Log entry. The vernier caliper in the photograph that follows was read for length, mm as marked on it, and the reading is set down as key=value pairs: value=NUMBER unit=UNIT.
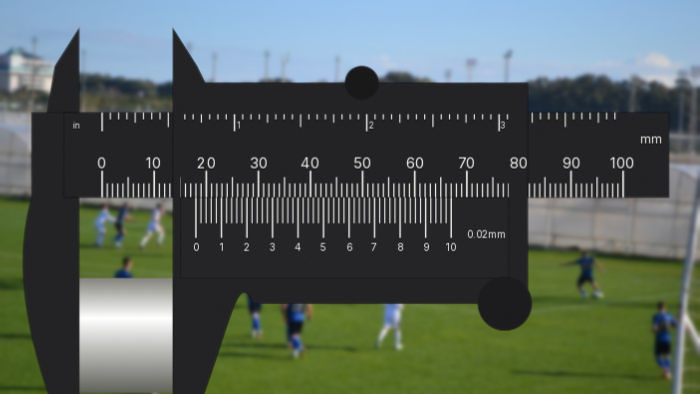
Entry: value=18.0 unit=mm
